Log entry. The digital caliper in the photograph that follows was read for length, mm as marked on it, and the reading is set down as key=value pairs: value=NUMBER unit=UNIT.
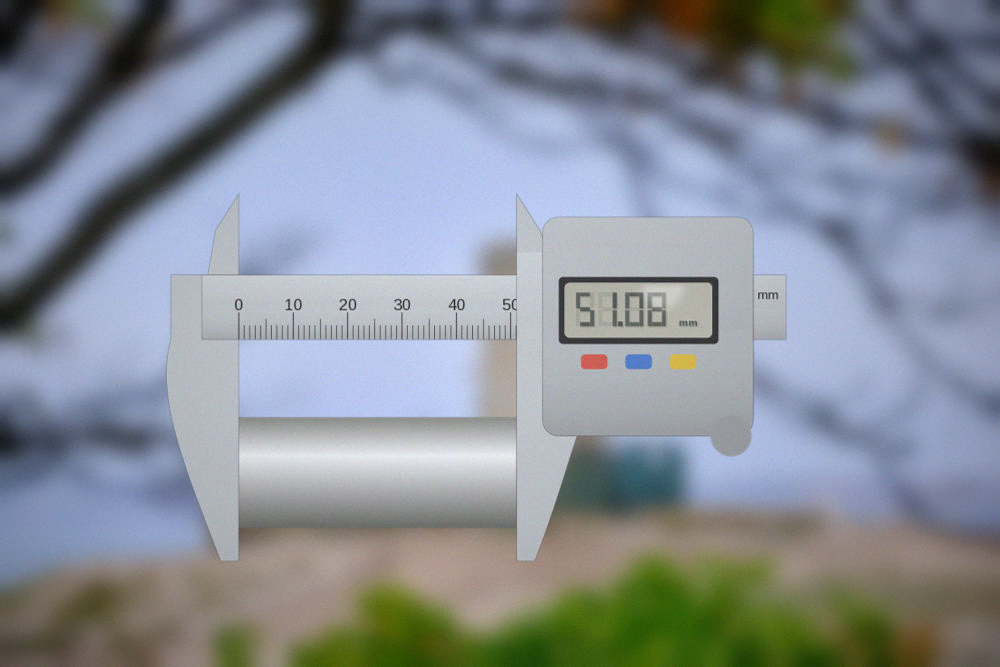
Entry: value=51.08 unit=mm
